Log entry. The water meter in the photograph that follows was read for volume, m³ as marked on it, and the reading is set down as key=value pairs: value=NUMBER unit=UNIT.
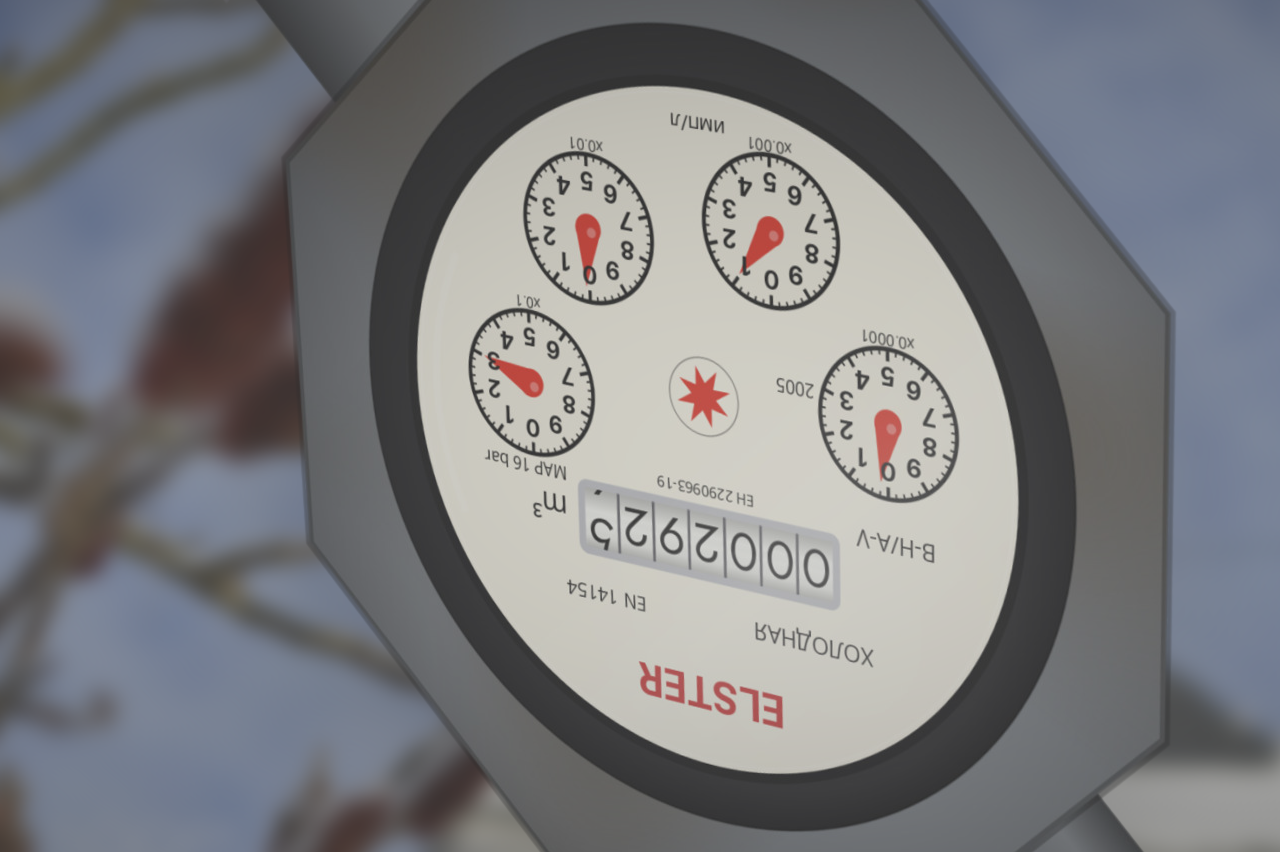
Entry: value=2925.3010 unit=m³
